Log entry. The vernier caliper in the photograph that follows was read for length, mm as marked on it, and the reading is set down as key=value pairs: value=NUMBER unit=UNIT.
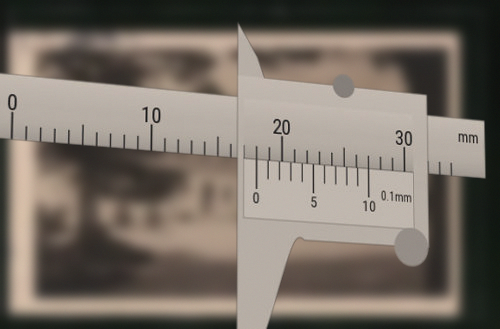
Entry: value=18.0 unit=mm
